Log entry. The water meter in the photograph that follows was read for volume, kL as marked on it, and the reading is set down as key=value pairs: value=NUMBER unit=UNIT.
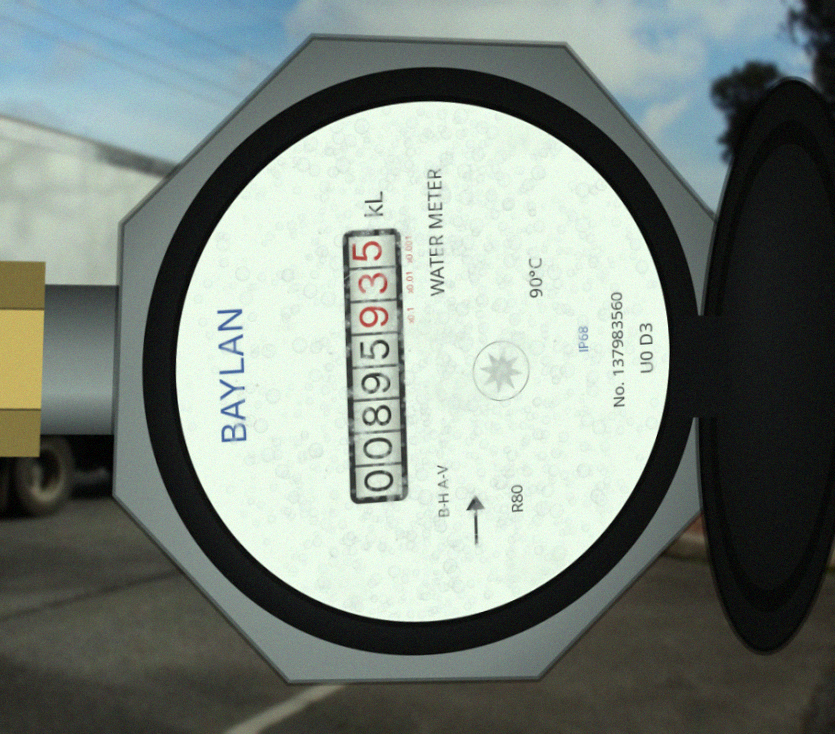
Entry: value=895.935 unit=kL
